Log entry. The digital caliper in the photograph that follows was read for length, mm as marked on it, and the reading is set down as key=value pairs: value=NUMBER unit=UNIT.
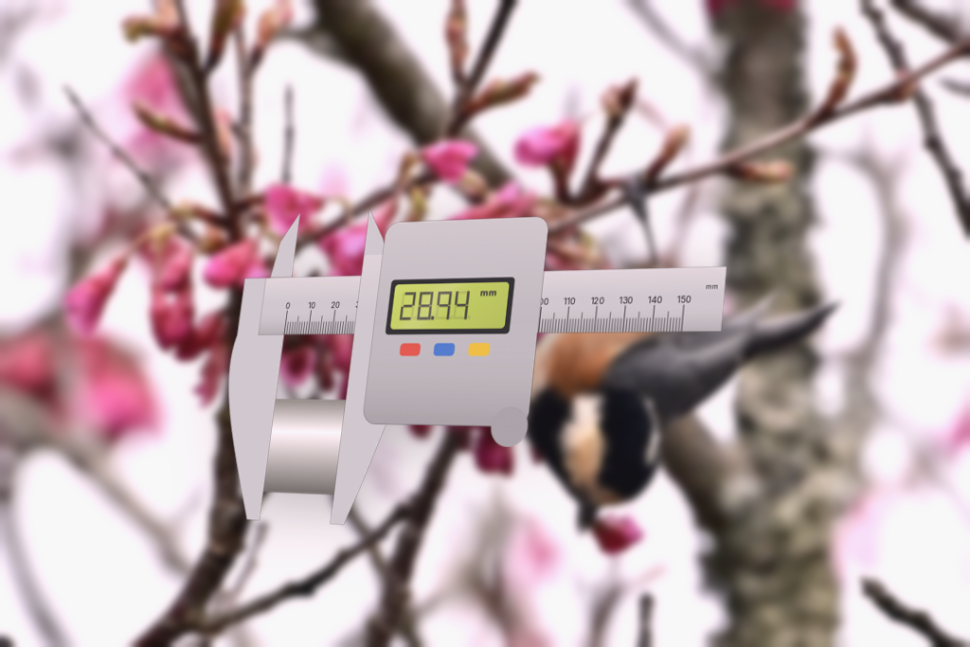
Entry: value=28.94 unit=mm
